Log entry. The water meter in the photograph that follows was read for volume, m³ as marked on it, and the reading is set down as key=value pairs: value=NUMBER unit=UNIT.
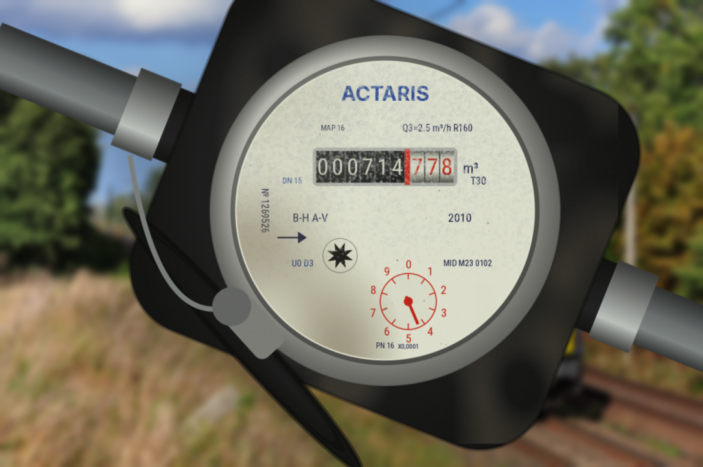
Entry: value=714.7784 unit=m³
